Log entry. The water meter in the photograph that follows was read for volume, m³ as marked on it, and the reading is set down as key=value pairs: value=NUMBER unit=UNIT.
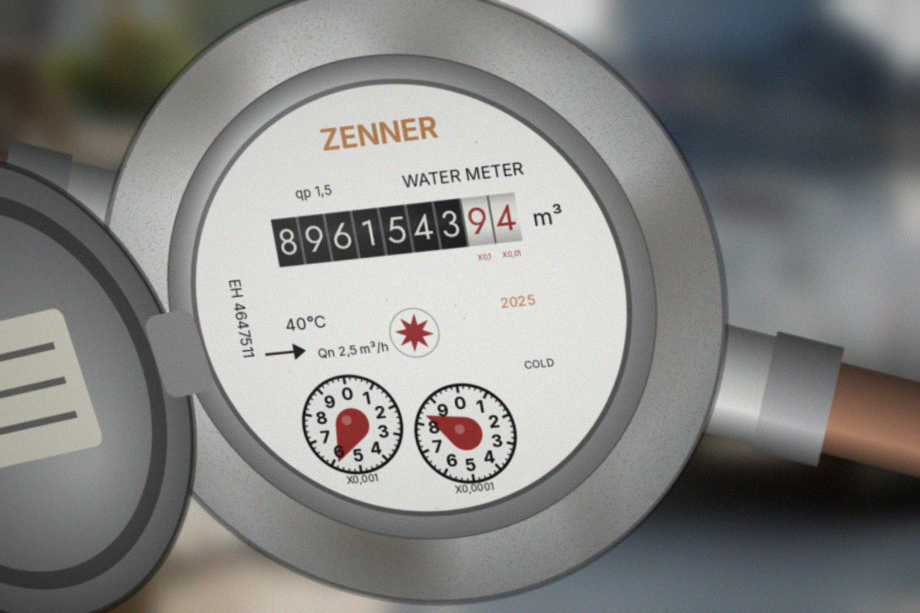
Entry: value=8961543.9458 unit=m³
